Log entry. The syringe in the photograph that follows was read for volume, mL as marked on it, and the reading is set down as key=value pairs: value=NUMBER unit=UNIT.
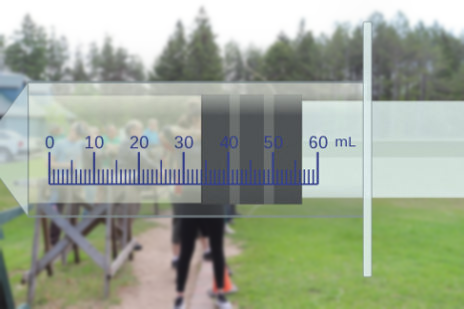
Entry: value=34 unit=mL
